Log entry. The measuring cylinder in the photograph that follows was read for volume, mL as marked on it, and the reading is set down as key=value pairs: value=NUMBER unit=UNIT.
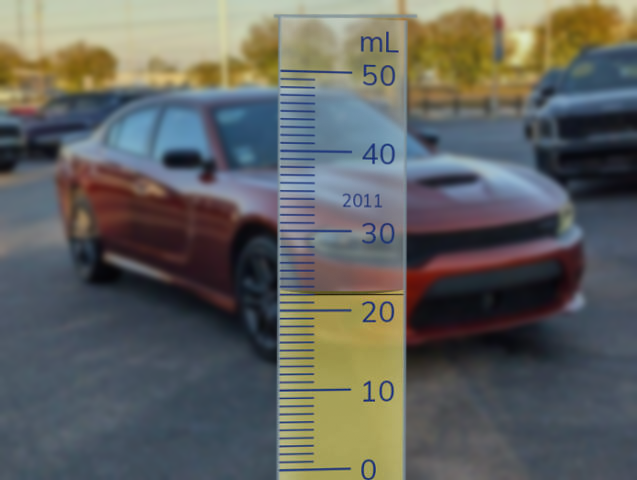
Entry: value=22 unit=mL
